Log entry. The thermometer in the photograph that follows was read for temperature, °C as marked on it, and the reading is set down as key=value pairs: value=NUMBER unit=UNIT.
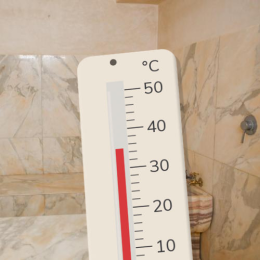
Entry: value=35 unit=°C
